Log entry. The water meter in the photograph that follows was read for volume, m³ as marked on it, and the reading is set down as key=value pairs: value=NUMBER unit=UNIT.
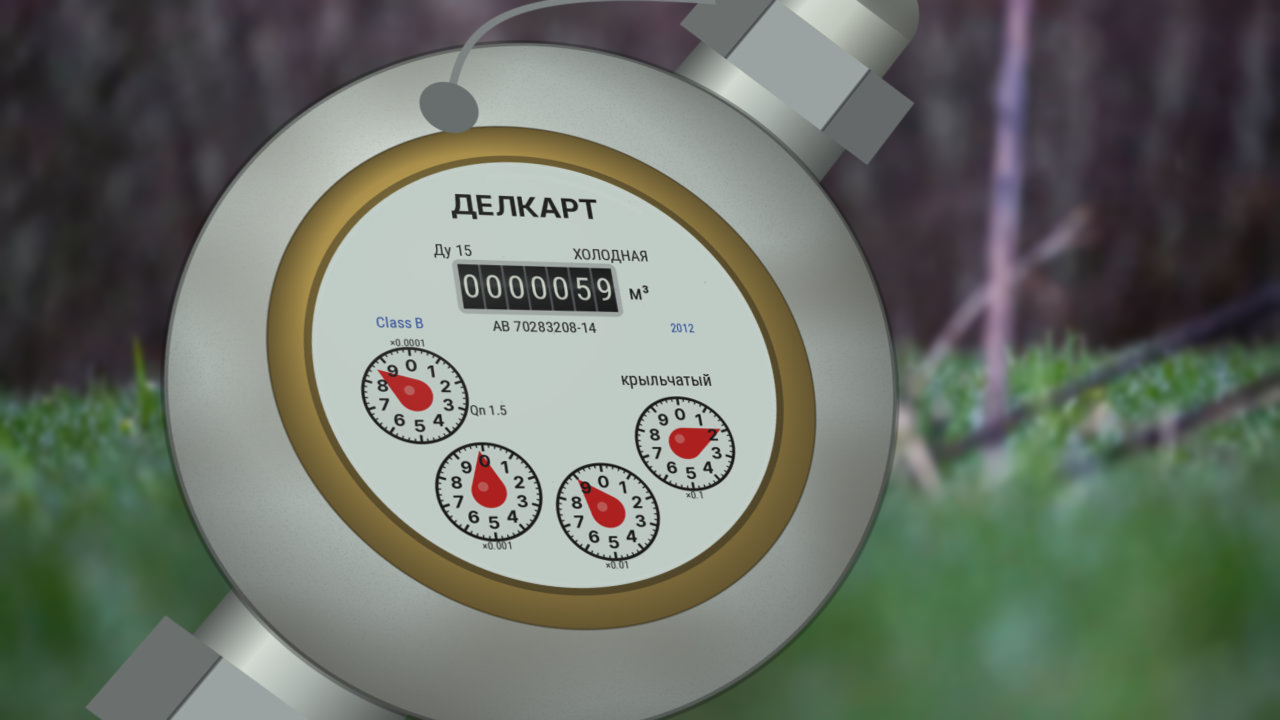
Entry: value=59.1898 unit=m³
